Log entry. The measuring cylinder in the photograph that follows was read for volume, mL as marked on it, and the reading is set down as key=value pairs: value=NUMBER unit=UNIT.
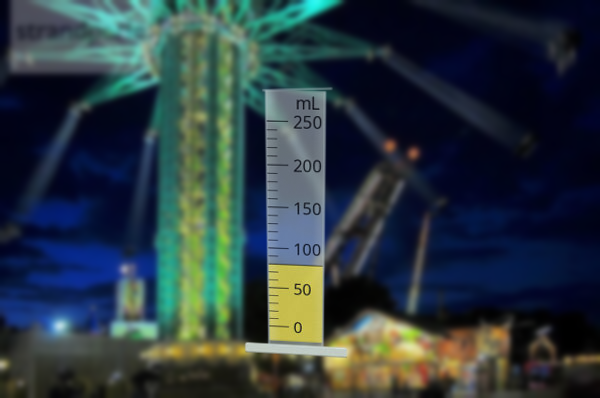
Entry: value=80 unit=mL
